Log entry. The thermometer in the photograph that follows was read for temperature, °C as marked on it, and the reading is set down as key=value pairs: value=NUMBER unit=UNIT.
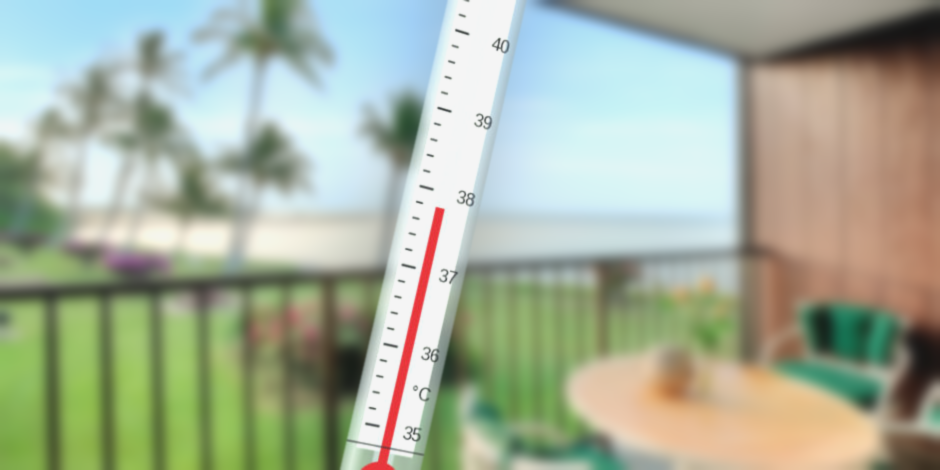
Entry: value=37.8 unit=°C
